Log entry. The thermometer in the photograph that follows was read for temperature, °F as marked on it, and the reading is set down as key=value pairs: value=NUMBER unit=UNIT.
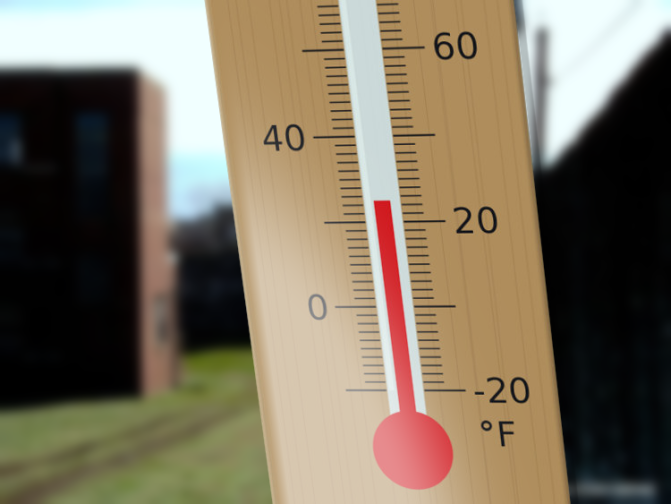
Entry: value=25 unit=°F
